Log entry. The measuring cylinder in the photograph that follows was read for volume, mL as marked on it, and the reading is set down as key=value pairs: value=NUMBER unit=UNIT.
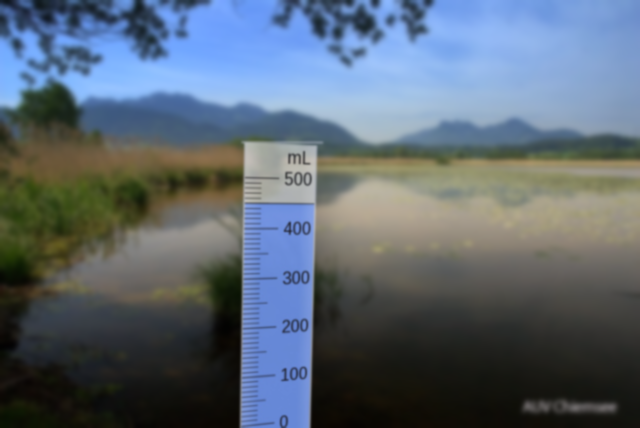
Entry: value=450 unit=mL
